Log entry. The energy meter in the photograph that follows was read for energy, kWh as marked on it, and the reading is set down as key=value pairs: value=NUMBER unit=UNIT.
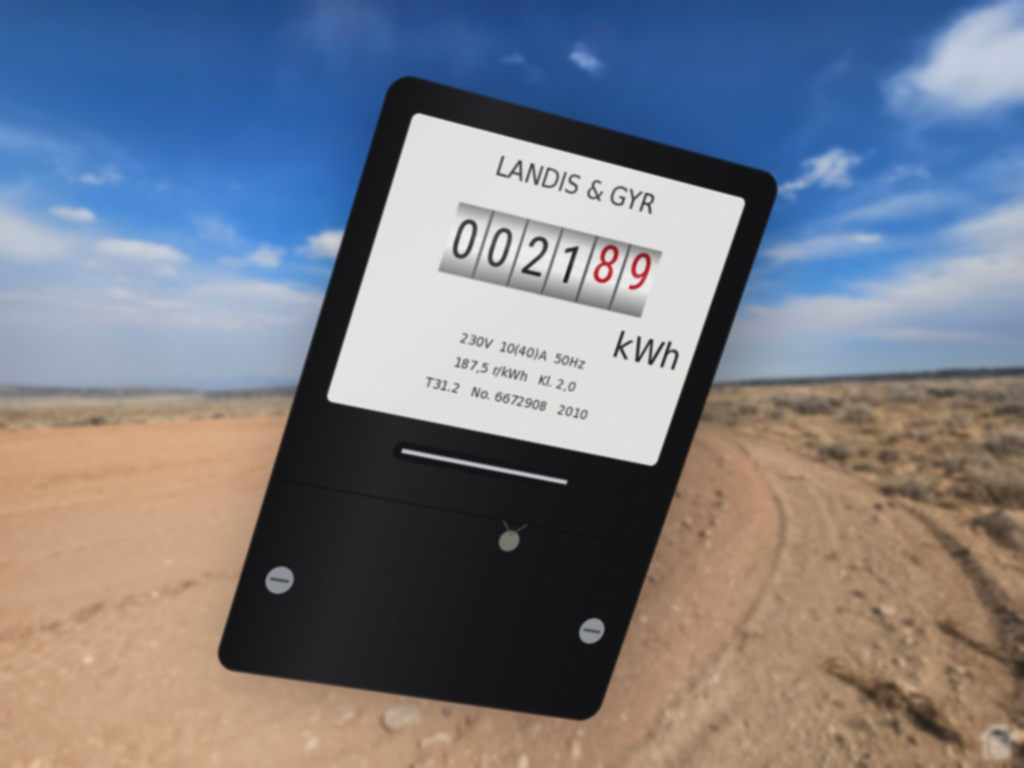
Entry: value=21.89 unit=kWh
